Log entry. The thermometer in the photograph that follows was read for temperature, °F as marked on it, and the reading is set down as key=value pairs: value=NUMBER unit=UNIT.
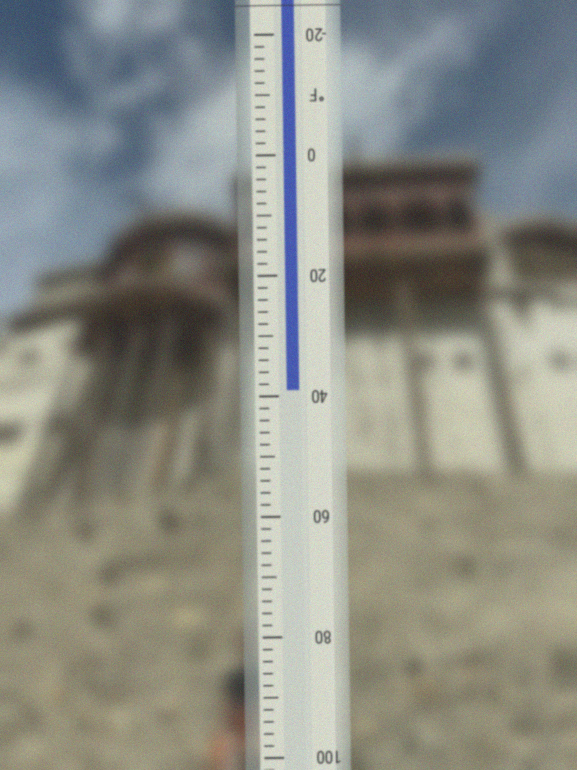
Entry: value=39 unit=°F
